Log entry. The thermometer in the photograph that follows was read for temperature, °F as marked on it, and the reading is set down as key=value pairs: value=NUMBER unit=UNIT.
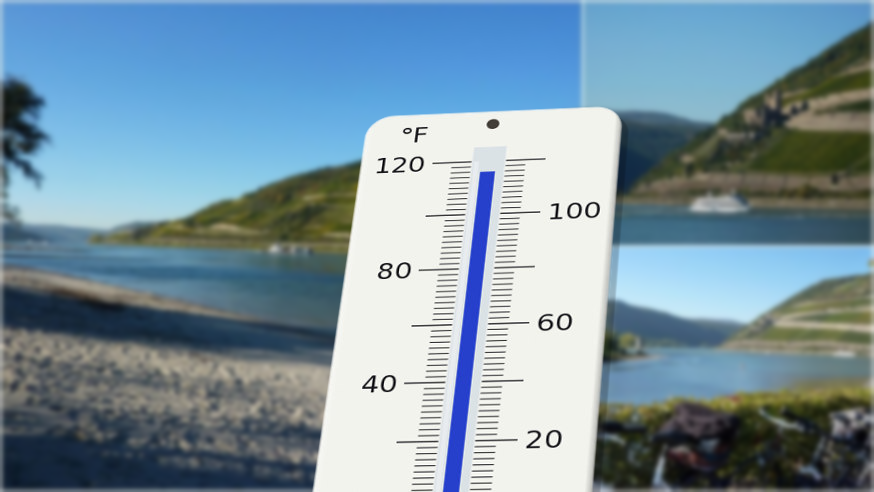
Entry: value=116 unit=°F
